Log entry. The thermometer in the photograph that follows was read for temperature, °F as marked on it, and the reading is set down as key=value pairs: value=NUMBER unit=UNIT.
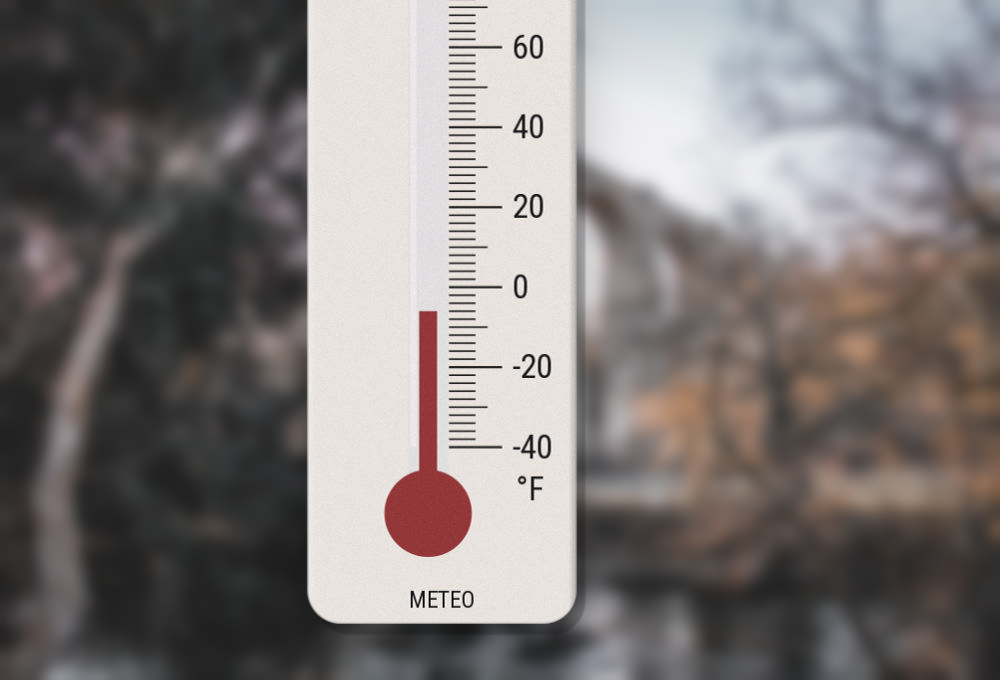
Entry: value=-6 unit=°F
